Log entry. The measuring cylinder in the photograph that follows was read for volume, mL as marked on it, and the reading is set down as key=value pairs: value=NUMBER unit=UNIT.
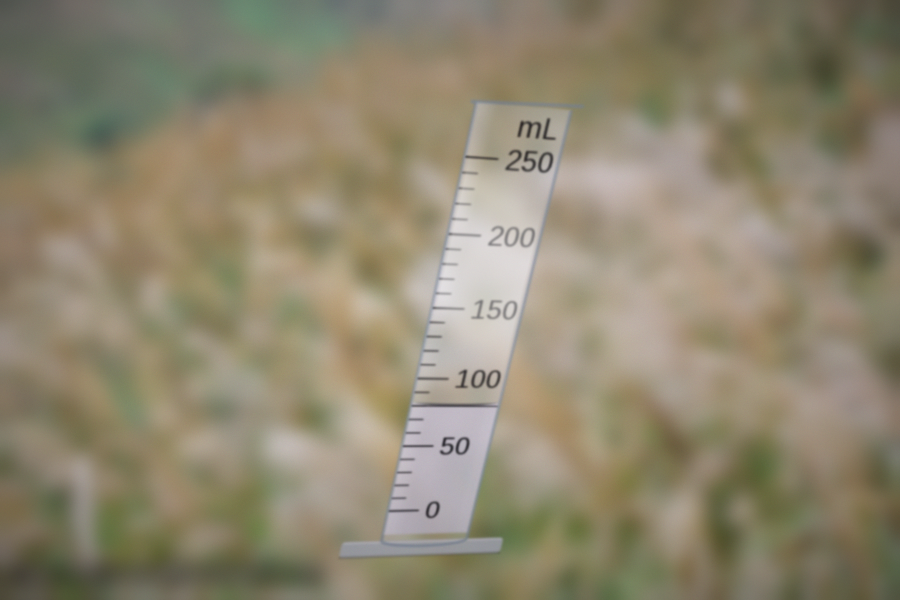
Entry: value=80 unit=mL
